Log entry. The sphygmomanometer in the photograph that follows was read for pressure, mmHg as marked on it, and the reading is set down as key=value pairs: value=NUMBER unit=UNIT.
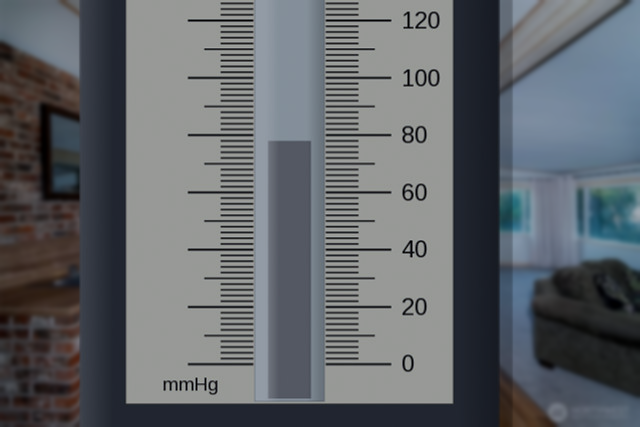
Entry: value=78 unit=mmHg
